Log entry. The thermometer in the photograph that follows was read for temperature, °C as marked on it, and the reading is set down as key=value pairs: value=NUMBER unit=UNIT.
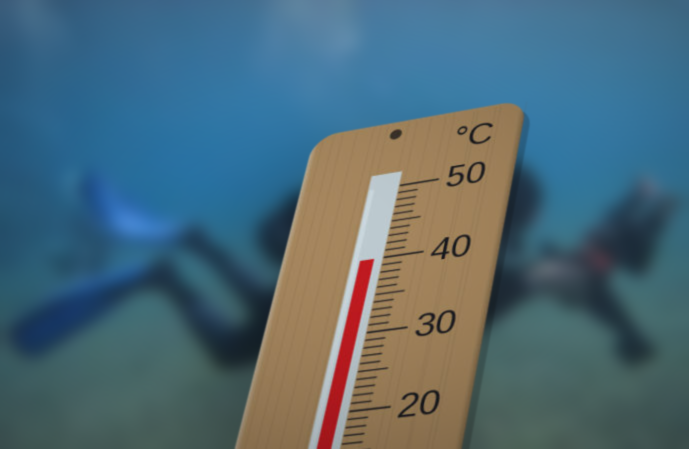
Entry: value=40 unit=°C
